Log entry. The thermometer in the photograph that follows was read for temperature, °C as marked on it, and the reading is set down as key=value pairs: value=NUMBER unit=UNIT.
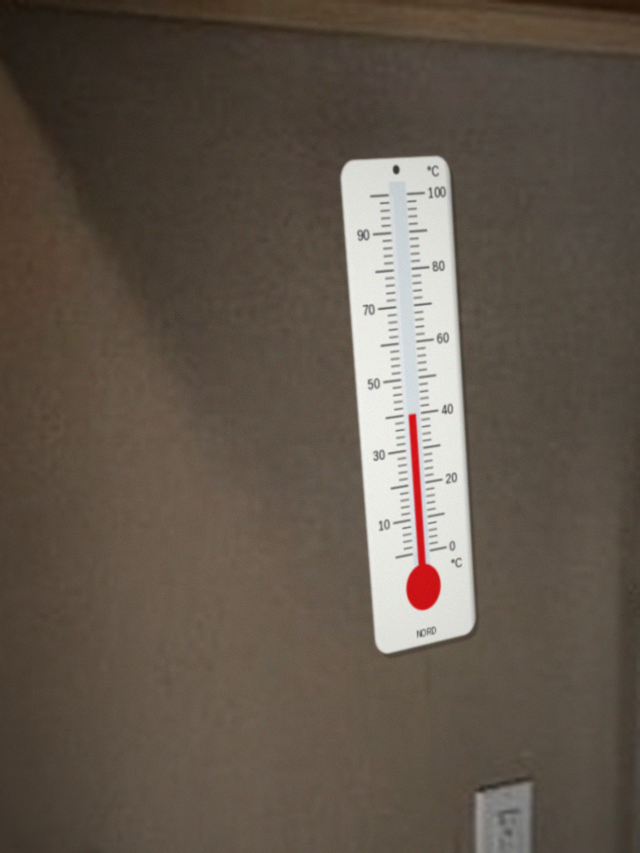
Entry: value=40 unit=°C
